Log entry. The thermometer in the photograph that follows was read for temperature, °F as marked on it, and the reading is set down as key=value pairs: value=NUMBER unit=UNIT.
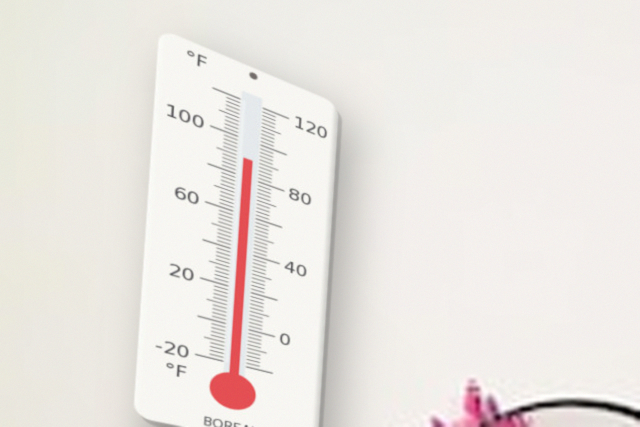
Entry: value=90 unit=°F
